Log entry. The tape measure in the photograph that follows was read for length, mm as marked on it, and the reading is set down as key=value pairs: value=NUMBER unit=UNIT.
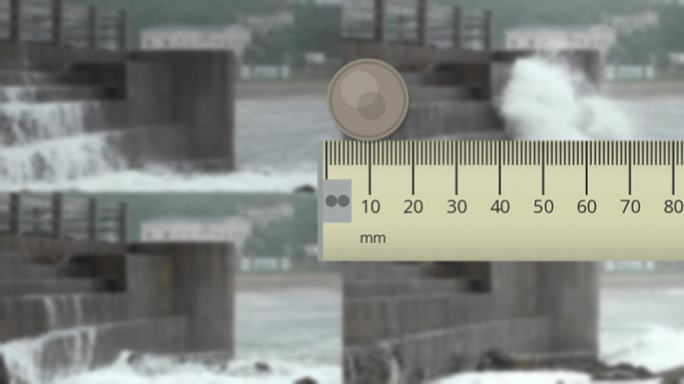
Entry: value=19 unit=mm
